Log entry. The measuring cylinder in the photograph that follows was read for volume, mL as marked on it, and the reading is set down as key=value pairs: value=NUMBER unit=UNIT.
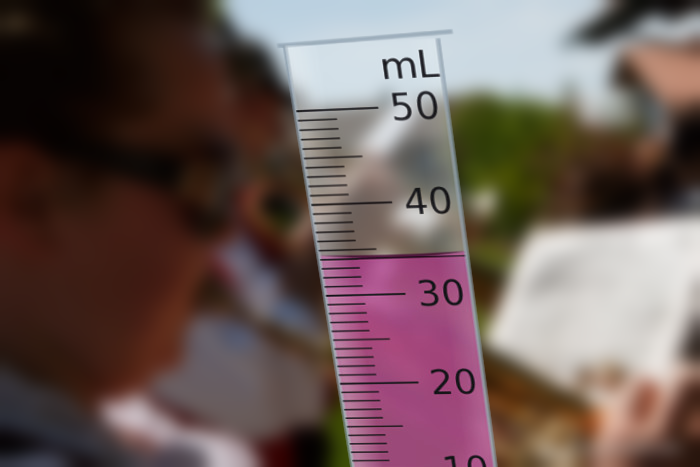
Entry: value=34 unit=mL
